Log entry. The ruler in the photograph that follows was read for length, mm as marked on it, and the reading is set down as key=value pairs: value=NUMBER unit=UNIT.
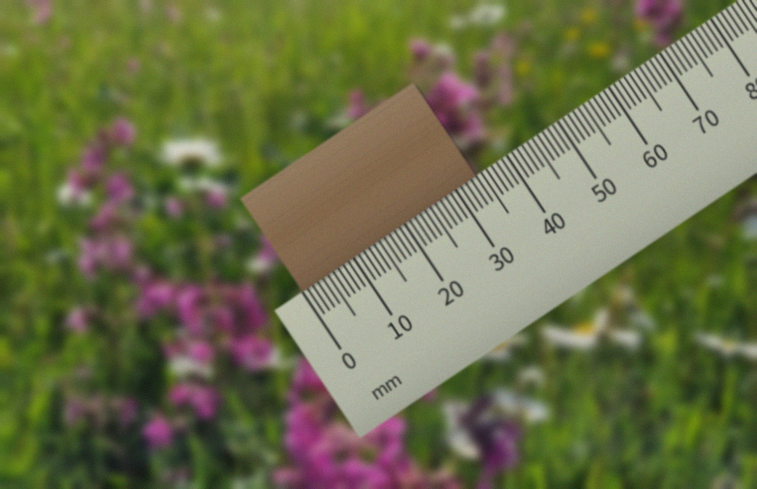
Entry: value=34 unit=mm
